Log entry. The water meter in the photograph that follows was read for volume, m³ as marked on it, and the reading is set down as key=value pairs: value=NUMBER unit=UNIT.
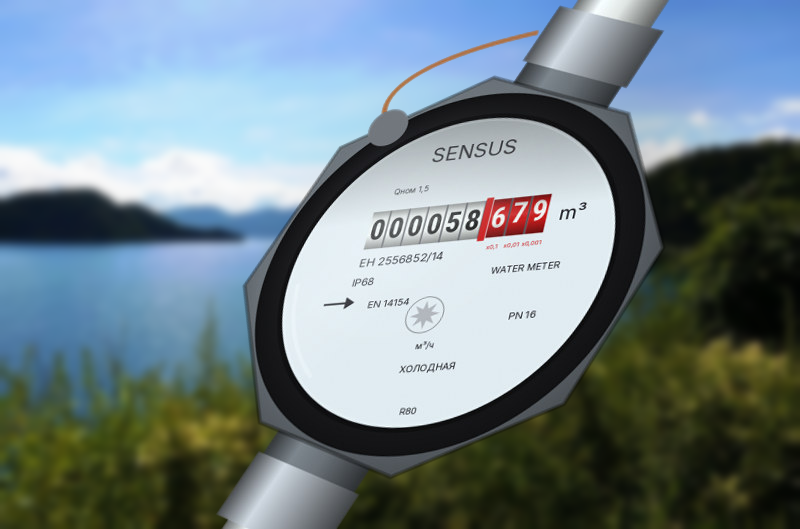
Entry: value=58.679 unit=m³
